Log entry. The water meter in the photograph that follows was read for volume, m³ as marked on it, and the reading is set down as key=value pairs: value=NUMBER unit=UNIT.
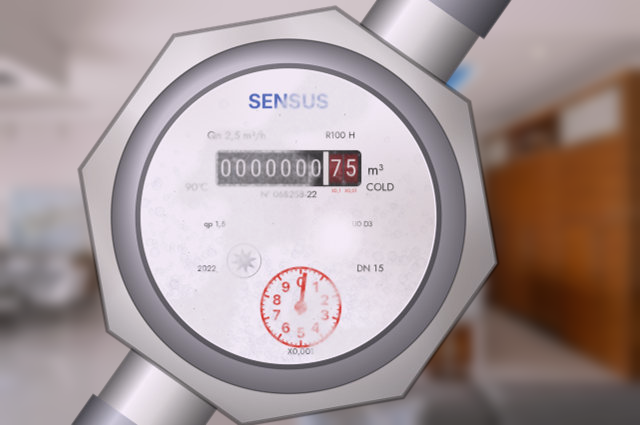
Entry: value=0.750 unit=m³
